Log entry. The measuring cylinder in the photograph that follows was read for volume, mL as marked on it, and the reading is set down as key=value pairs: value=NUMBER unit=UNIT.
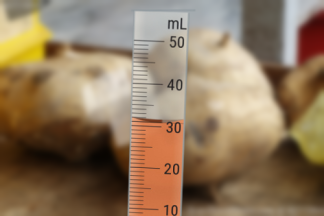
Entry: value=31 unit=mL
